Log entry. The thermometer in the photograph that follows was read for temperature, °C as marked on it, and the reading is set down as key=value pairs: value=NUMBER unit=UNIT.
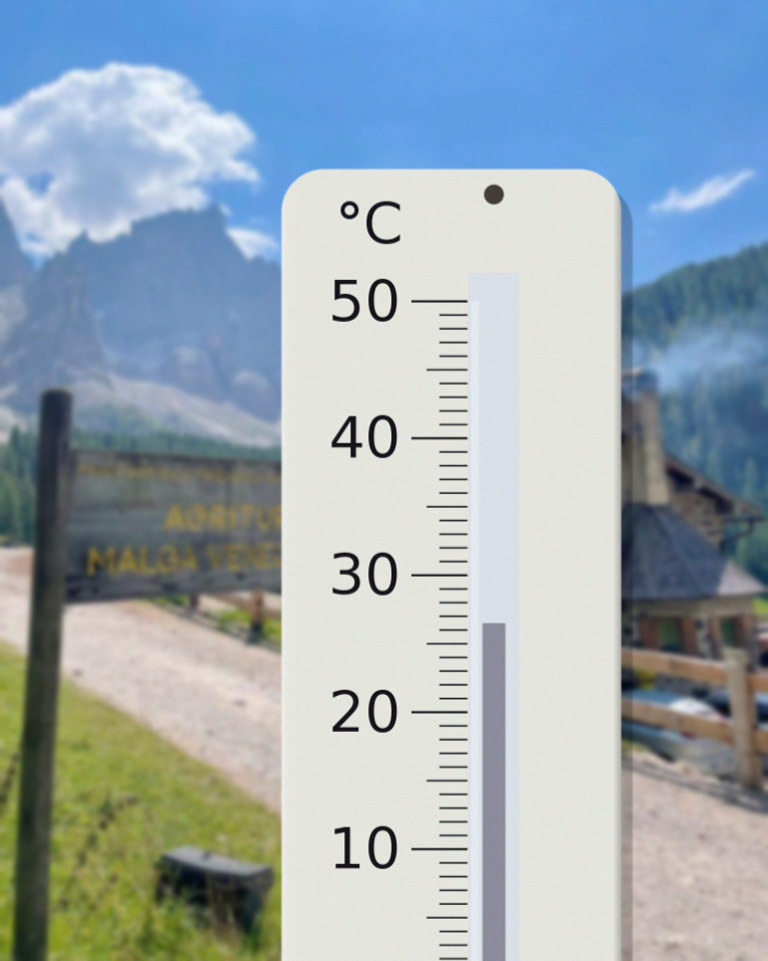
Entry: value=26.5 unit=°C
